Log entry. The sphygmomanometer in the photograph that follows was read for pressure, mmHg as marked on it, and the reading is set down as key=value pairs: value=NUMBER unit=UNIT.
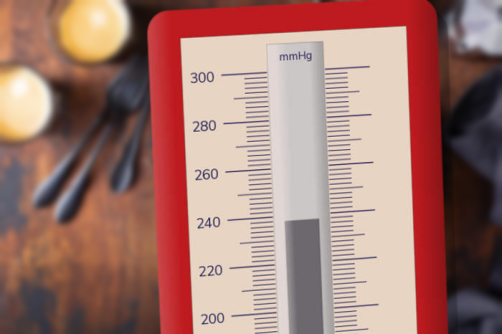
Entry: value=238 unit=mmHg
